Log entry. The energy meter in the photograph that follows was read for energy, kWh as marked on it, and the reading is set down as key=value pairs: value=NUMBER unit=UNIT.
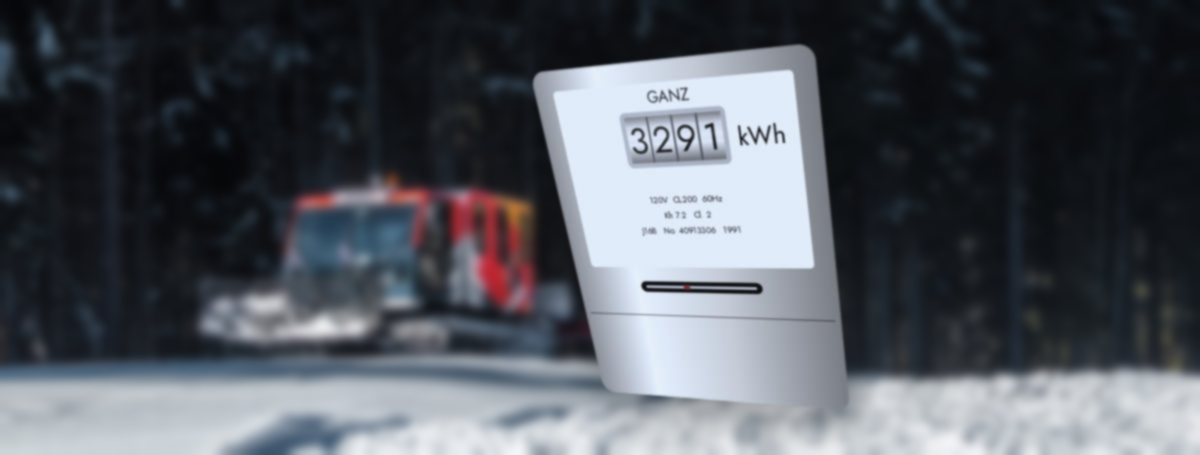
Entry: value=3291 unit=kWh
